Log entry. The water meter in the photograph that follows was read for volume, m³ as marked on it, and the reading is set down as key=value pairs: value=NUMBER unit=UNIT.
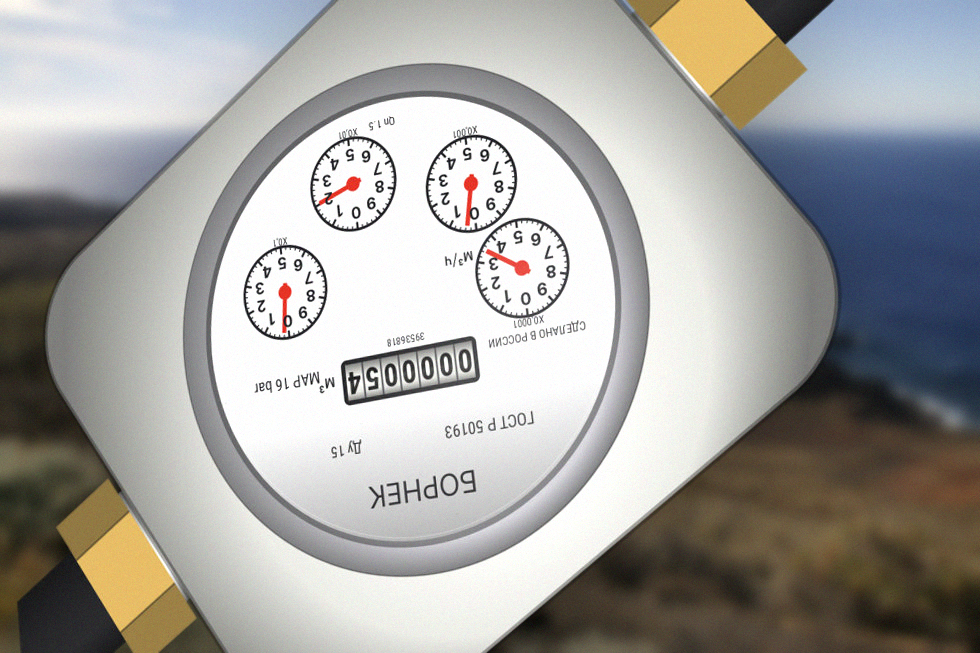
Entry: value=54.0203 unit=m³
